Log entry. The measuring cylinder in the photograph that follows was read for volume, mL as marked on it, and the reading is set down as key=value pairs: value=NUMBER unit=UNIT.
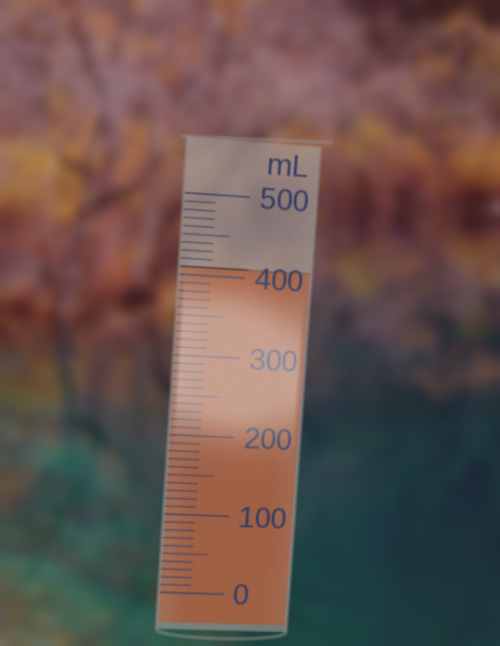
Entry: value=410 unit=mL
